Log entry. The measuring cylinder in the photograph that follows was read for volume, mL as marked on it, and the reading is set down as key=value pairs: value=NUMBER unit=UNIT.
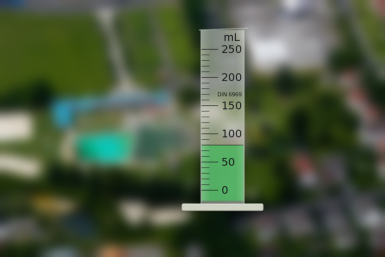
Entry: value=80 unit=mL
